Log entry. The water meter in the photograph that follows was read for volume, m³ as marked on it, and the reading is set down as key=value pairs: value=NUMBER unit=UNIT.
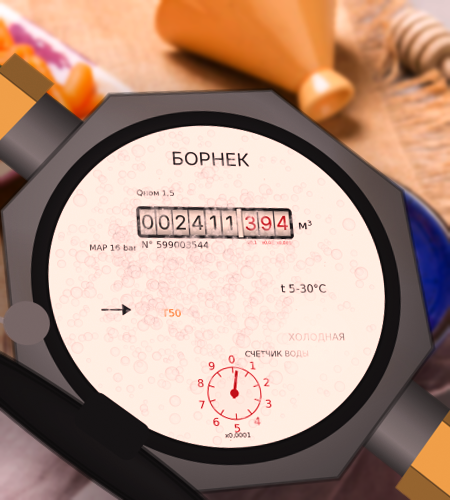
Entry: value=2411.3940 unit=m³
